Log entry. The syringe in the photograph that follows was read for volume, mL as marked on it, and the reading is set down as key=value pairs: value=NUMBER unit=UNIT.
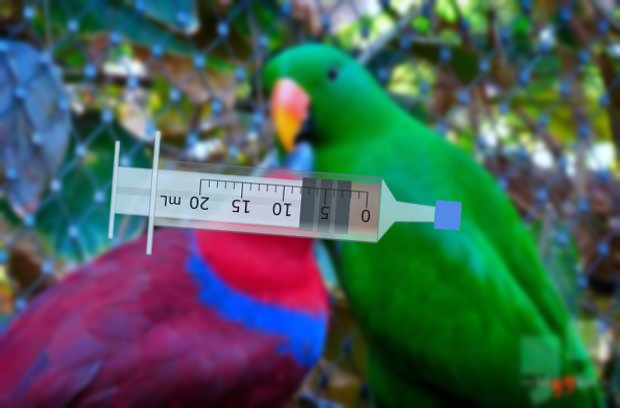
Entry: value=2 unit=mL
